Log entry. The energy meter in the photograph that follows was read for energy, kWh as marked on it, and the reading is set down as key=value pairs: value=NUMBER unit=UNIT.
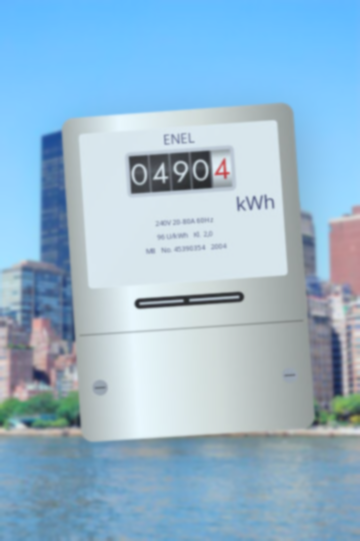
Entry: value=490.4 unit=kWh
